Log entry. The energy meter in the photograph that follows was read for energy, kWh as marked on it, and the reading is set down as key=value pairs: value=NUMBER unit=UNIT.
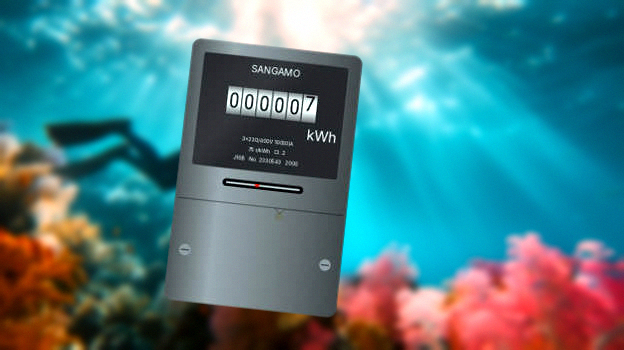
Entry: value=7 unit=kWh
